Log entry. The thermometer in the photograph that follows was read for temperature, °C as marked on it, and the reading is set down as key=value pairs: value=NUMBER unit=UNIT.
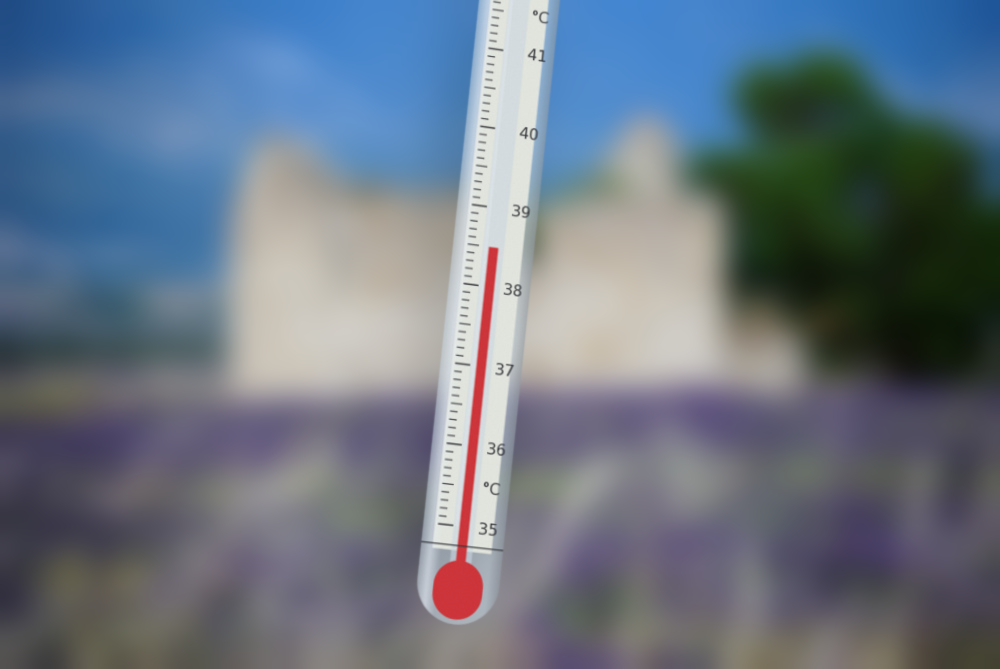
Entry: value=38.5 unit=°C
